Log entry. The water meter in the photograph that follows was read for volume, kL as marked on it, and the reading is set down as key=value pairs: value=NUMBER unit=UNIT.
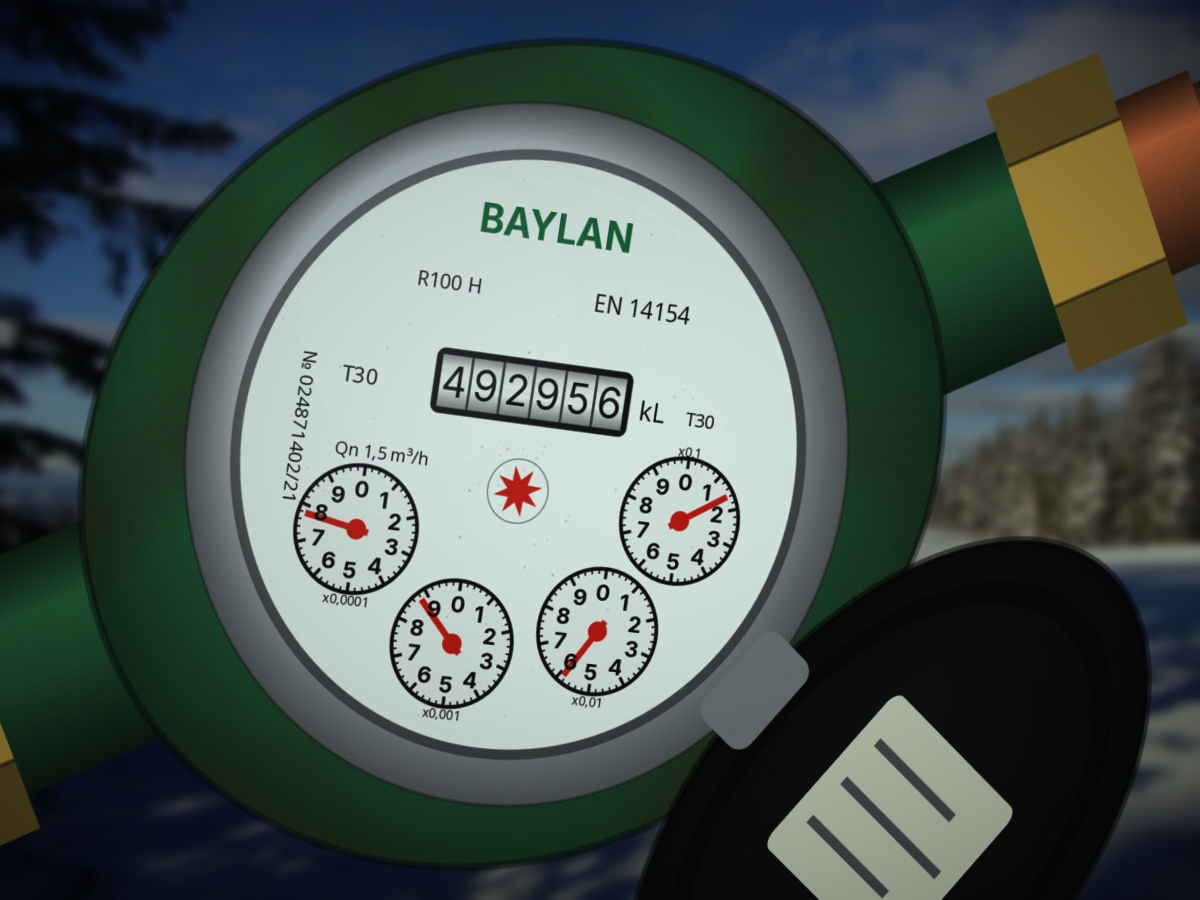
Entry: value=492956.1587 unit=kL
